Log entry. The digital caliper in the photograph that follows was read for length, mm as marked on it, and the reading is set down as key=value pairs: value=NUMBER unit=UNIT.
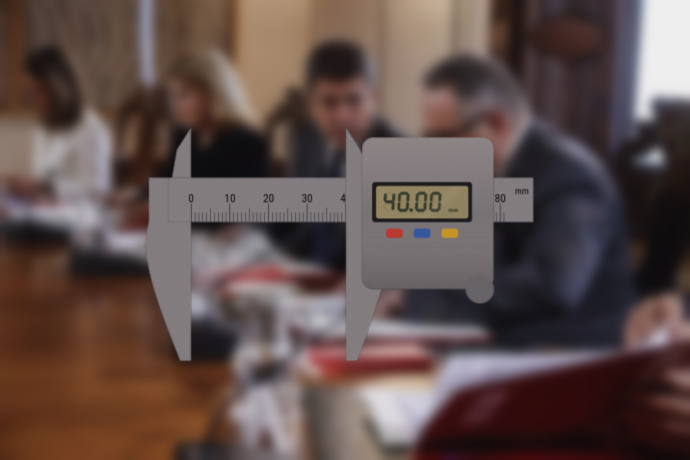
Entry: value=40.00 unit=mm
